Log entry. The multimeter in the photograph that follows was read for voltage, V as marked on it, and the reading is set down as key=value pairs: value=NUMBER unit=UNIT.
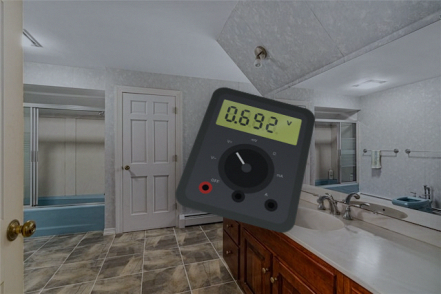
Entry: value=0.692 unit=V
